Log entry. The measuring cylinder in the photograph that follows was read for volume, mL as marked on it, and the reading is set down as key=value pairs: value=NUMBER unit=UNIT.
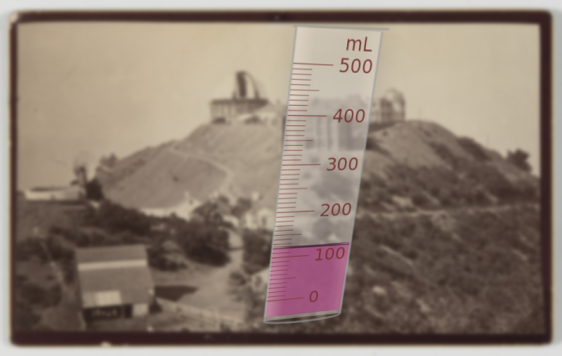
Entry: value=120 unit=mL
